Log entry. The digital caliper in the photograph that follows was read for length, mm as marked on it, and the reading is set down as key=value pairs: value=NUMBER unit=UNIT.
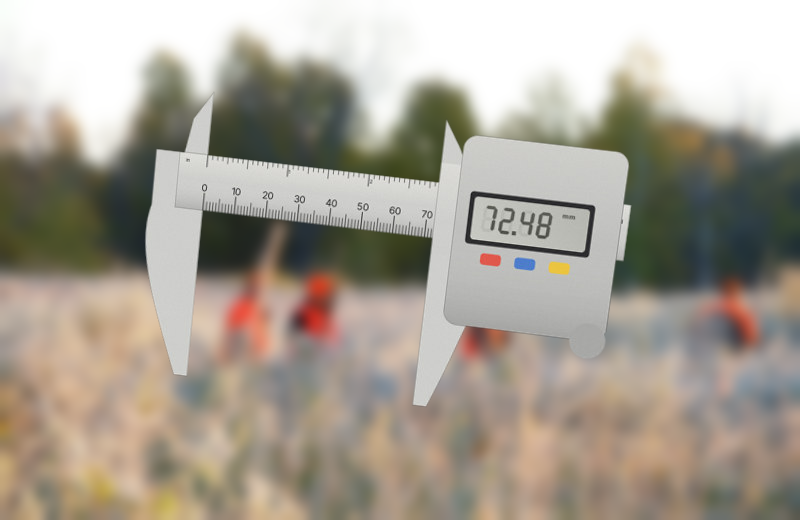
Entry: value=72.48 unit=mm
